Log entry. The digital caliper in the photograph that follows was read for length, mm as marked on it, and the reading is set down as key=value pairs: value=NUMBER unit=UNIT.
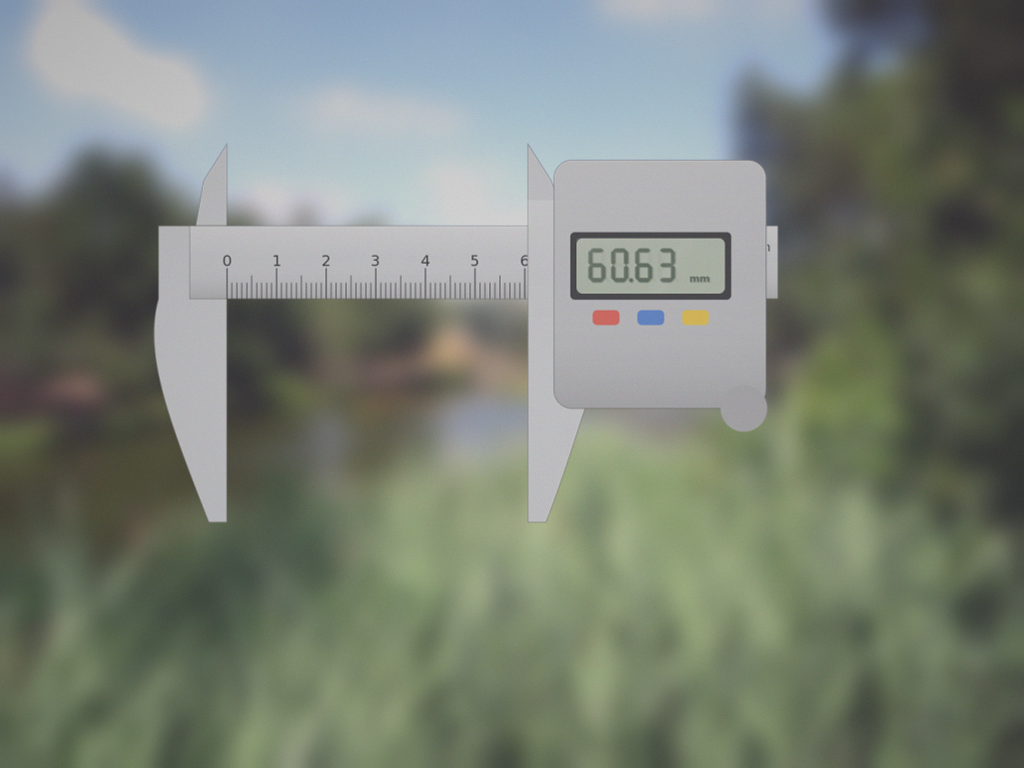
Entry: value=60.63 unit=mm
